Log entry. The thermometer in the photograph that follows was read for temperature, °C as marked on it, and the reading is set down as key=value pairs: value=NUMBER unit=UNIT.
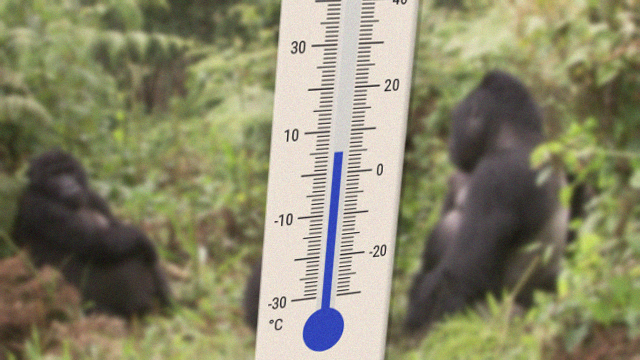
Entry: value=5 unit=°C
